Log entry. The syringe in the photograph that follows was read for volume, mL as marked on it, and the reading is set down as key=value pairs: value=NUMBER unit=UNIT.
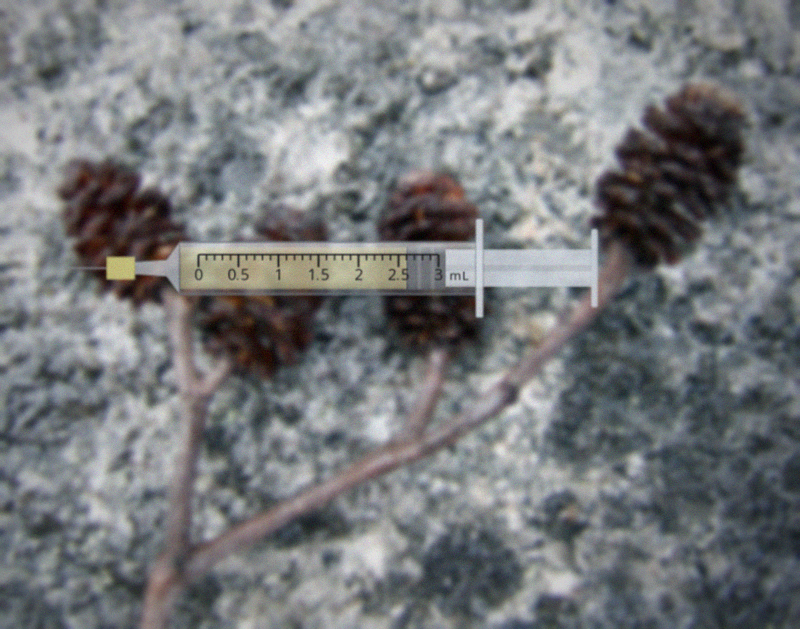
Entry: value=2.6 unit=mL
